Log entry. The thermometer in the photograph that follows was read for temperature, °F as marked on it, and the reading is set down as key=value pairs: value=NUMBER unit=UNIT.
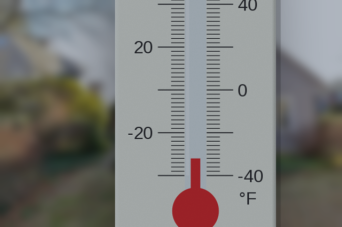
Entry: value=-32 unit=°F
